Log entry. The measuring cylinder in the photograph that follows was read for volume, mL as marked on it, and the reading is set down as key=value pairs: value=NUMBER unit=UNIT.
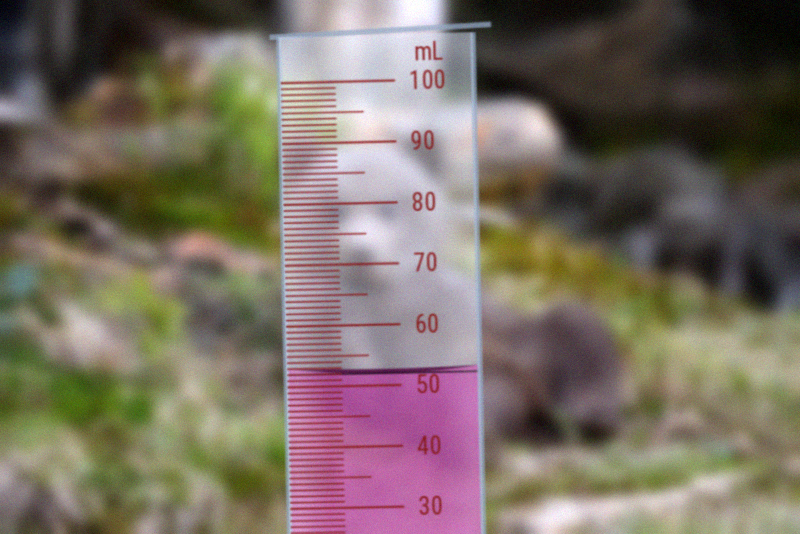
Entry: value=52 unit=mL
